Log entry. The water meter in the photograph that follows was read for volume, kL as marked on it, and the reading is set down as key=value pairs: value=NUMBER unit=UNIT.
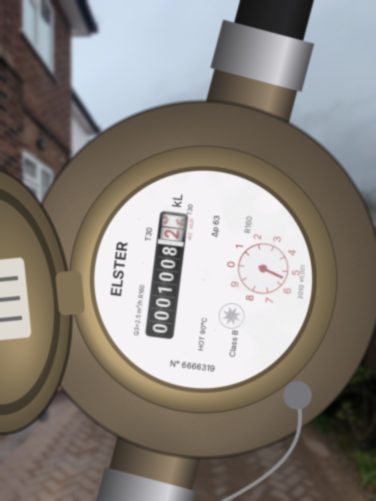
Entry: value=1008.255 unit=kL
